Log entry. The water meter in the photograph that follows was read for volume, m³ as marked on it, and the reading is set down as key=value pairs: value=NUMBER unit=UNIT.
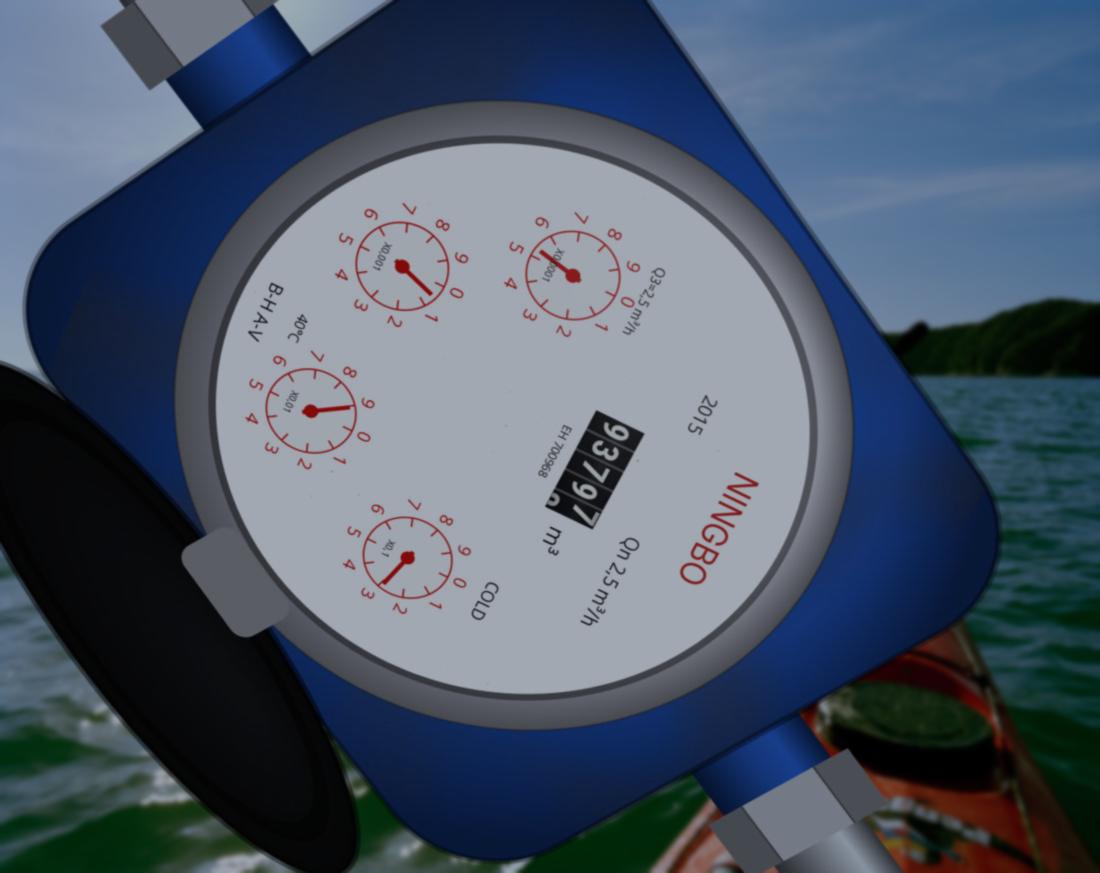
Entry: value=93797.2905 unit=m³
